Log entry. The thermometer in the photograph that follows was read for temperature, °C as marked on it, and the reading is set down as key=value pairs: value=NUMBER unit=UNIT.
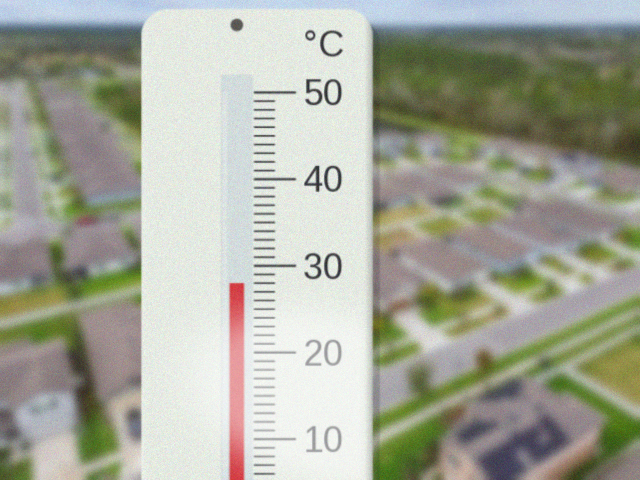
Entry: value=28 unit=°C
